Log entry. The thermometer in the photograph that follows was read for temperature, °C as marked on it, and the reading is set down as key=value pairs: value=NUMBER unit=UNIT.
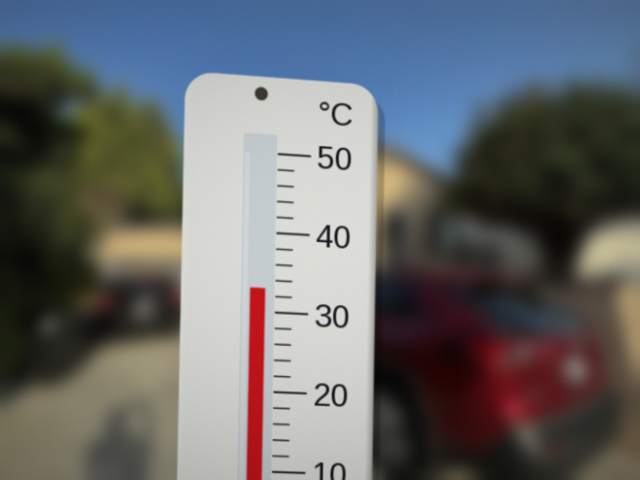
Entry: value=33 unit=°C
